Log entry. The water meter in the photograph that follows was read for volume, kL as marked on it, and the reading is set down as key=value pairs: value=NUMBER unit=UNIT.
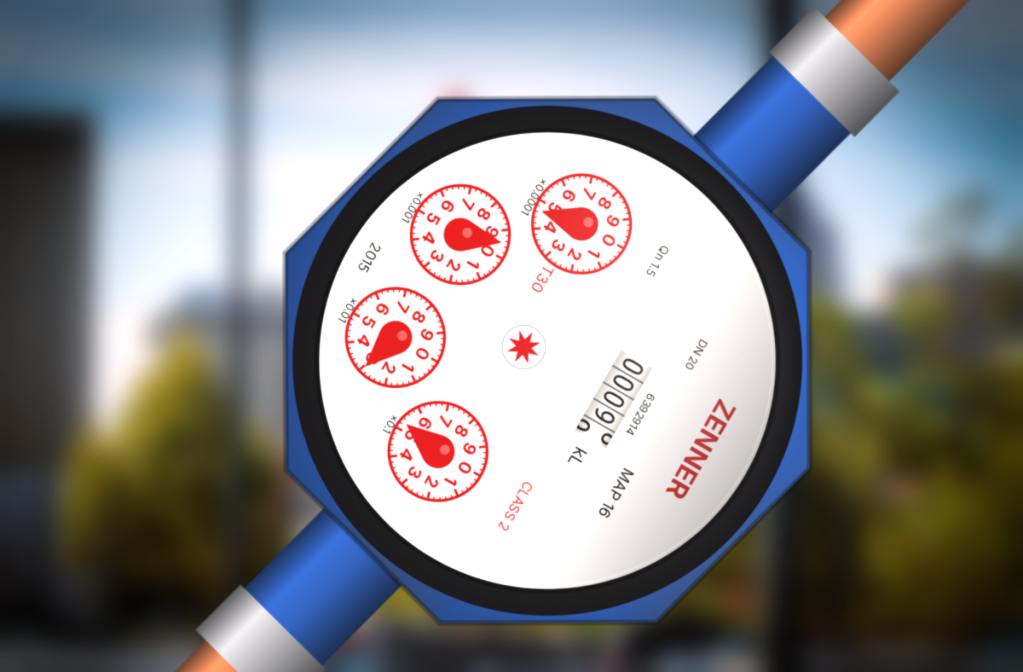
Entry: value=98.5294 unit=kL
